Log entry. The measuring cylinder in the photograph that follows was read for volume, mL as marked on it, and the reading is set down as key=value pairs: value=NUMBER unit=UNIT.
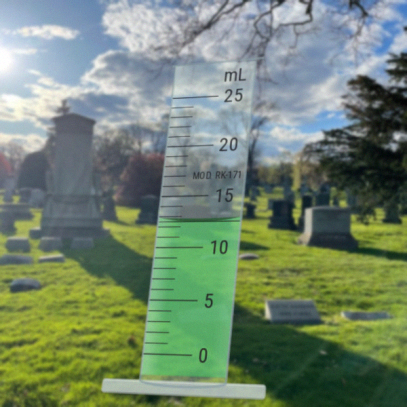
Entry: value=12.5 unit=mL
